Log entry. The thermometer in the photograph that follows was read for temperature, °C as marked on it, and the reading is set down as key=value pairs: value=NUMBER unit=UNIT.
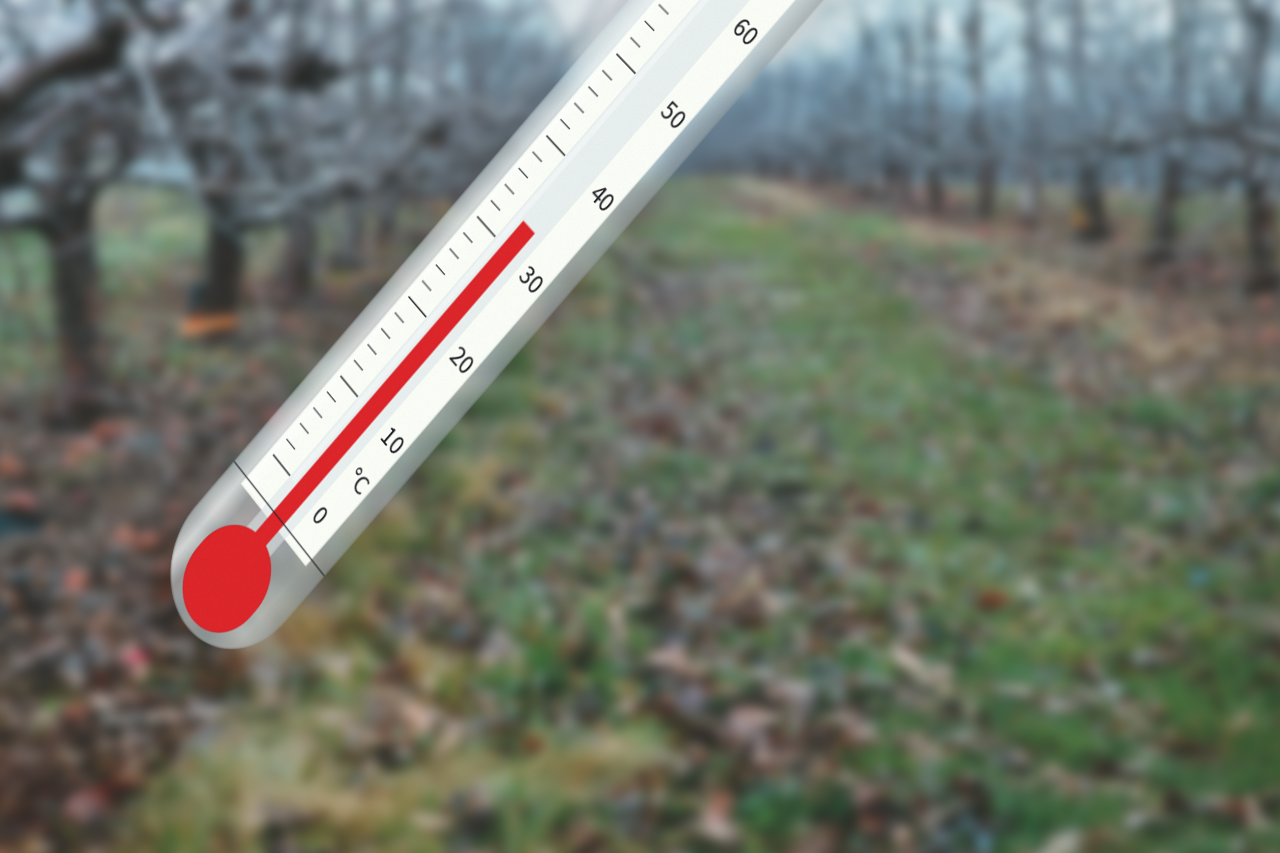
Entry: value=33 unit=°C
